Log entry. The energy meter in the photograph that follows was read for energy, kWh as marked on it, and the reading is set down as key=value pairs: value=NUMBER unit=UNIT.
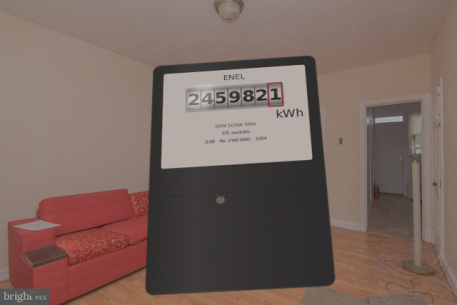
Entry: value=245982.1 unit=kWh
